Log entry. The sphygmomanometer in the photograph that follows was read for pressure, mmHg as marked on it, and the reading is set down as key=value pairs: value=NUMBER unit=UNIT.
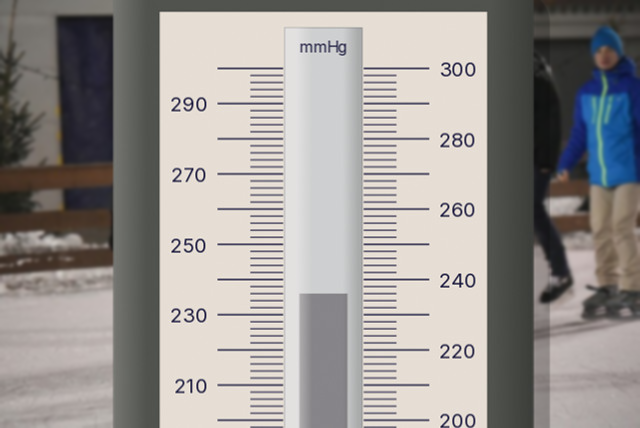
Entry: value=236 unit=mmHg
